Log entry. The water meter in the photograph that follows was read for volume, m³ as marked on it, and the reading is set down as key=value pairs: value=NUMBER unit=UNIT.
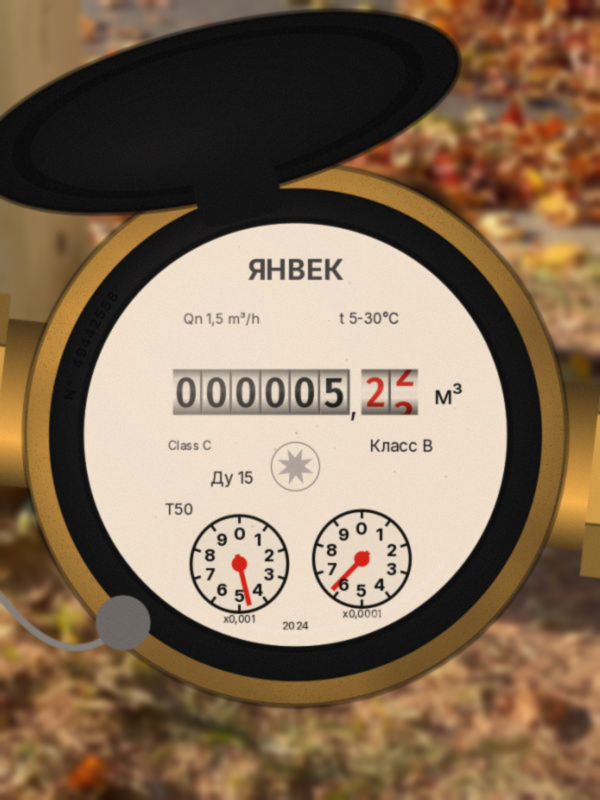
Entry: value=5.2246 unit=m³
